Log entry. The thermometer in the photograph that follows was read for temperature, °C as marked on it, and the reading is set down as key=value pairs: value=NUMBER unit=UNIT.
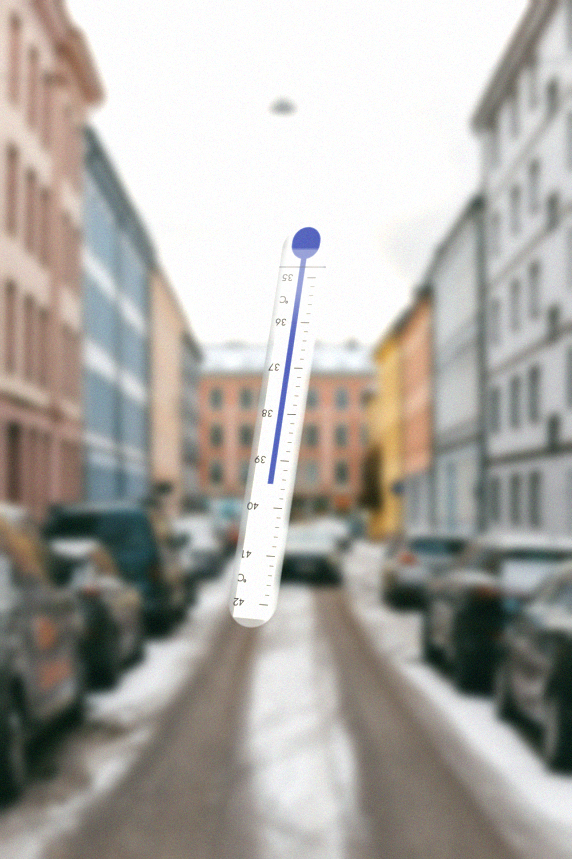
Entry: value=39.5 unit=°C
